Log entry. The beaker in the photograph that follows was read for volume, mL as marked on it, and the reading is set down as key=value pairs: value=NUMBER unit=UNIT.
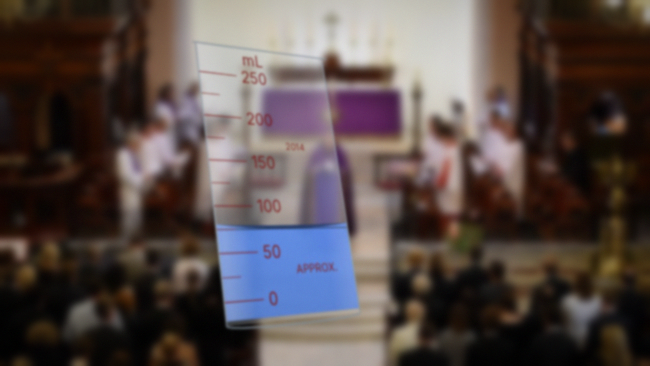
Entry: value=75 unit=mL
